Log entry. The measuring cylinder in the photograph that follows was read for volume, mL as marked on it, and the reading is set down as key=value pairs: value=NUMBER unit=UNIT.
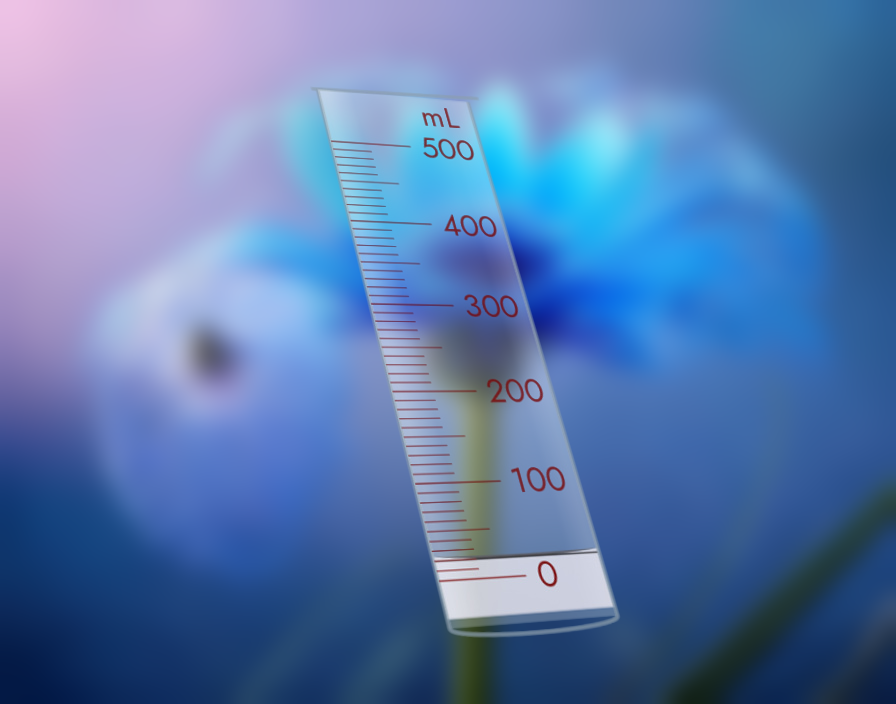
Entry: value=20 unit=mL
